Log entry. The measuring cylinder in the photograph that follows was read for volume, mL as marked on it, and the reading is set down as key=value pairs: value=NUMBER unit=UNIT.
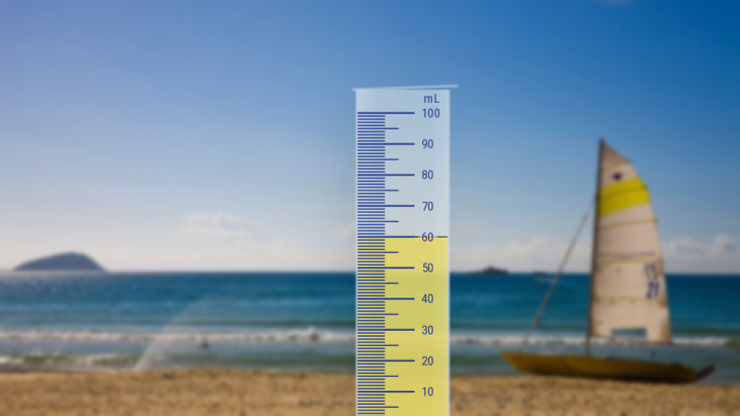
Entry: value=60 unit=mL
